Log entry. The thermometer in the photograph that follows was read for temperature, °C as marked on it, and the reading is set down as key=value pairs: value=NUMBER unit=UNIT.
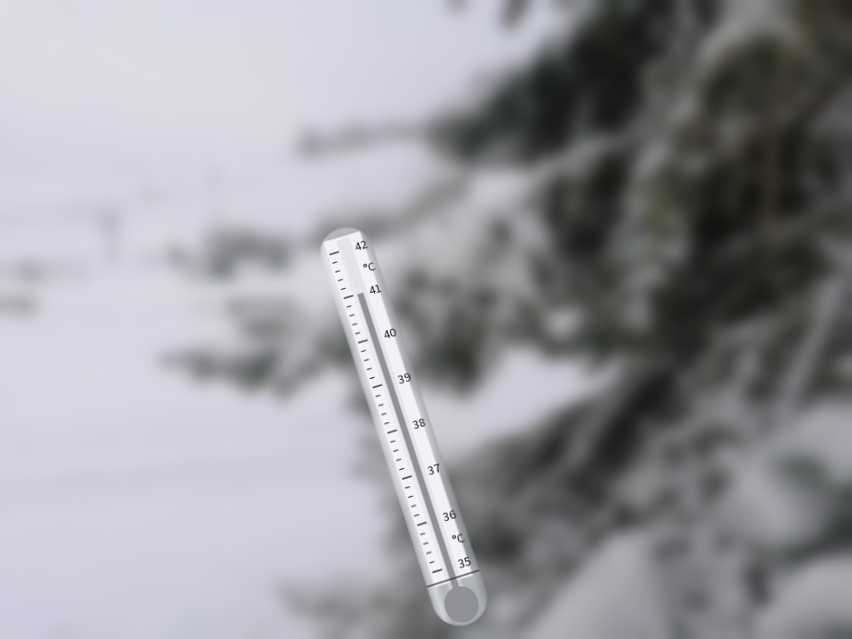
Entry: value=41 unit=°C
